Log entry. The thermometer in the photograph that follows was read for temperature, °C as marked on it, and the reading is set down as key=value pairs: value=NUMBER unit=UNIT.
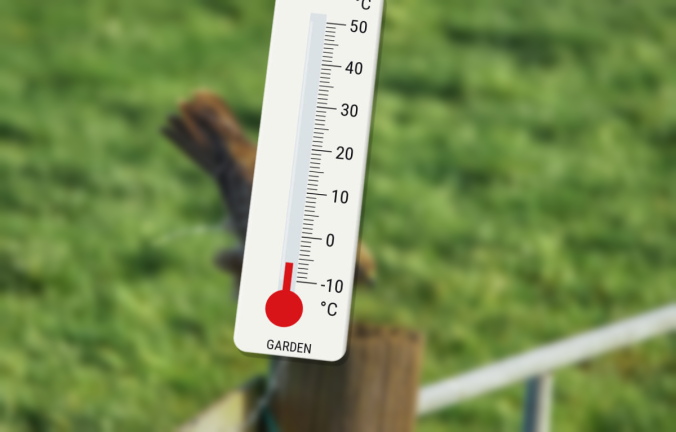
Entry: value=-6 unit=°C
